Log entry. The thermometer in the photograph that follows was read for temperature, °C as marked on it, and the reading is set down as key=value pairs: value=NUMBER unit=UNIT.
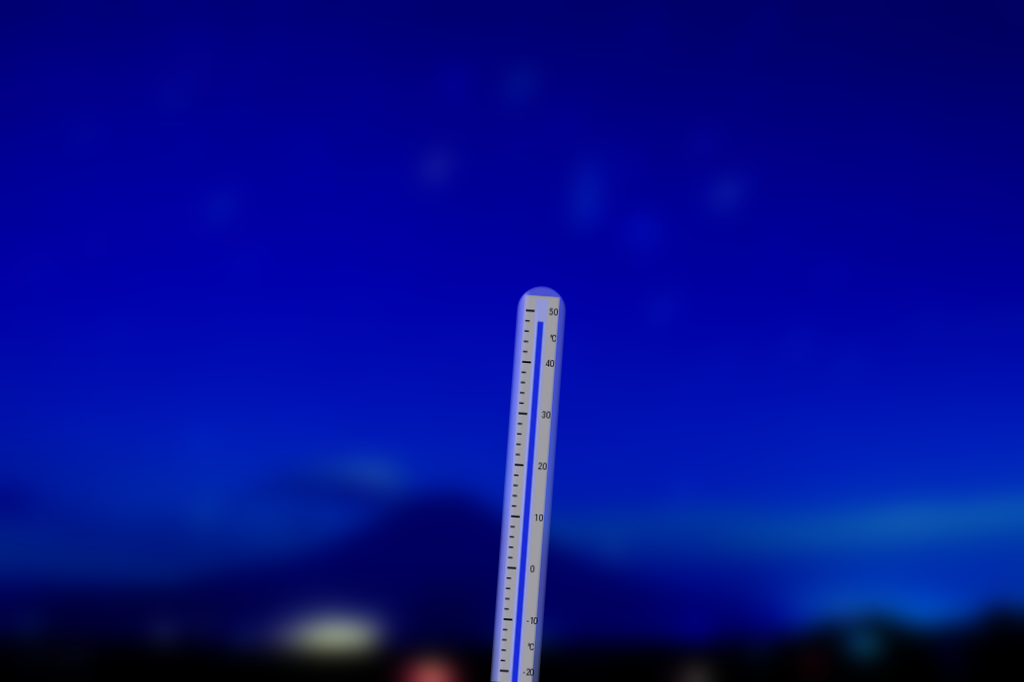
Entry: value=48 unit=°C
